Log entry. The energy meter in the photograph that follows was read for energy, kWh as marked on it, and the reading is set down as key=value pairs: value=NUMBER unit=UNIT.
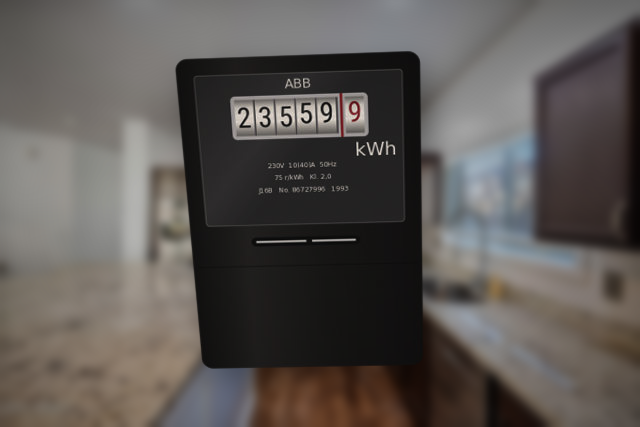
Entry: value=23559.9 unit=kWh
